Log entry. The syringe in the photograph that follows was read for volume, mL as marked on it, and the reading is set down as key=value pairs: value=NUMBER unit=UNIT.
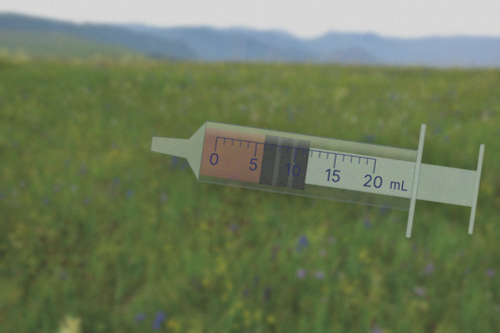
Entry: value=6 unit=mL
